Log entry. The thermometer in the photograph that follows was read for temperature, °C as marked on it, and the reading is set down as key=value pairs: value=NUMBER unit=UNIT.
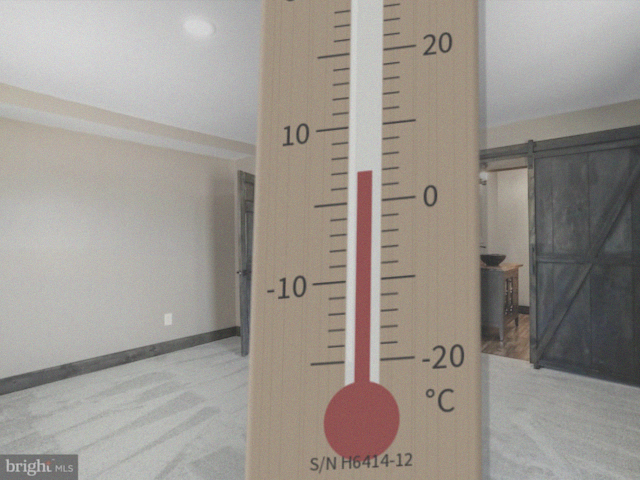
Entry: value=4 unit=°C
